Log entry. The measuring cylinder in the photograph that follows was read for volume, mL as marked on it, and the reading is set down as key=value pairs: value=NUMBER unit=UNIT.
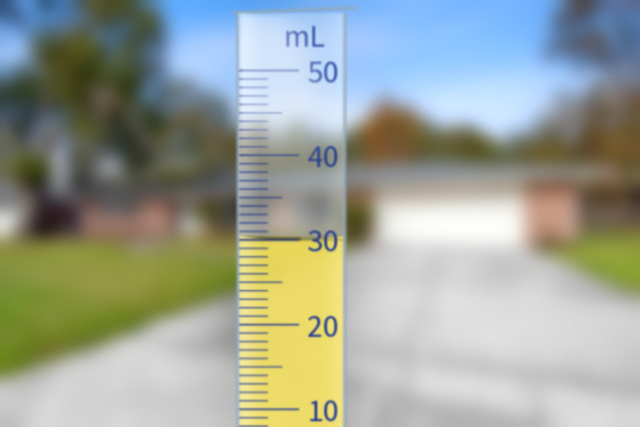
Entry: value=30 unit=mL
